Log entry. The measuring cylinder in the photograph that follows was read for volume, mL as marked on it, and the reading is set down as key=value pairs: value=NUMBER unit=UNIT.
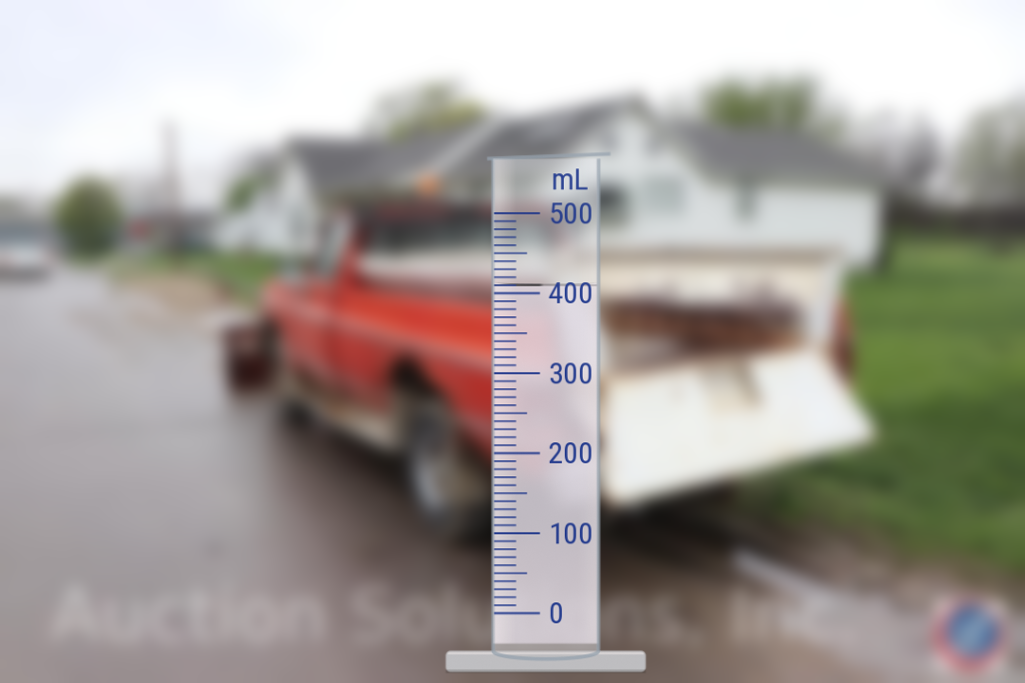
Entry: value=410 unit=mL
